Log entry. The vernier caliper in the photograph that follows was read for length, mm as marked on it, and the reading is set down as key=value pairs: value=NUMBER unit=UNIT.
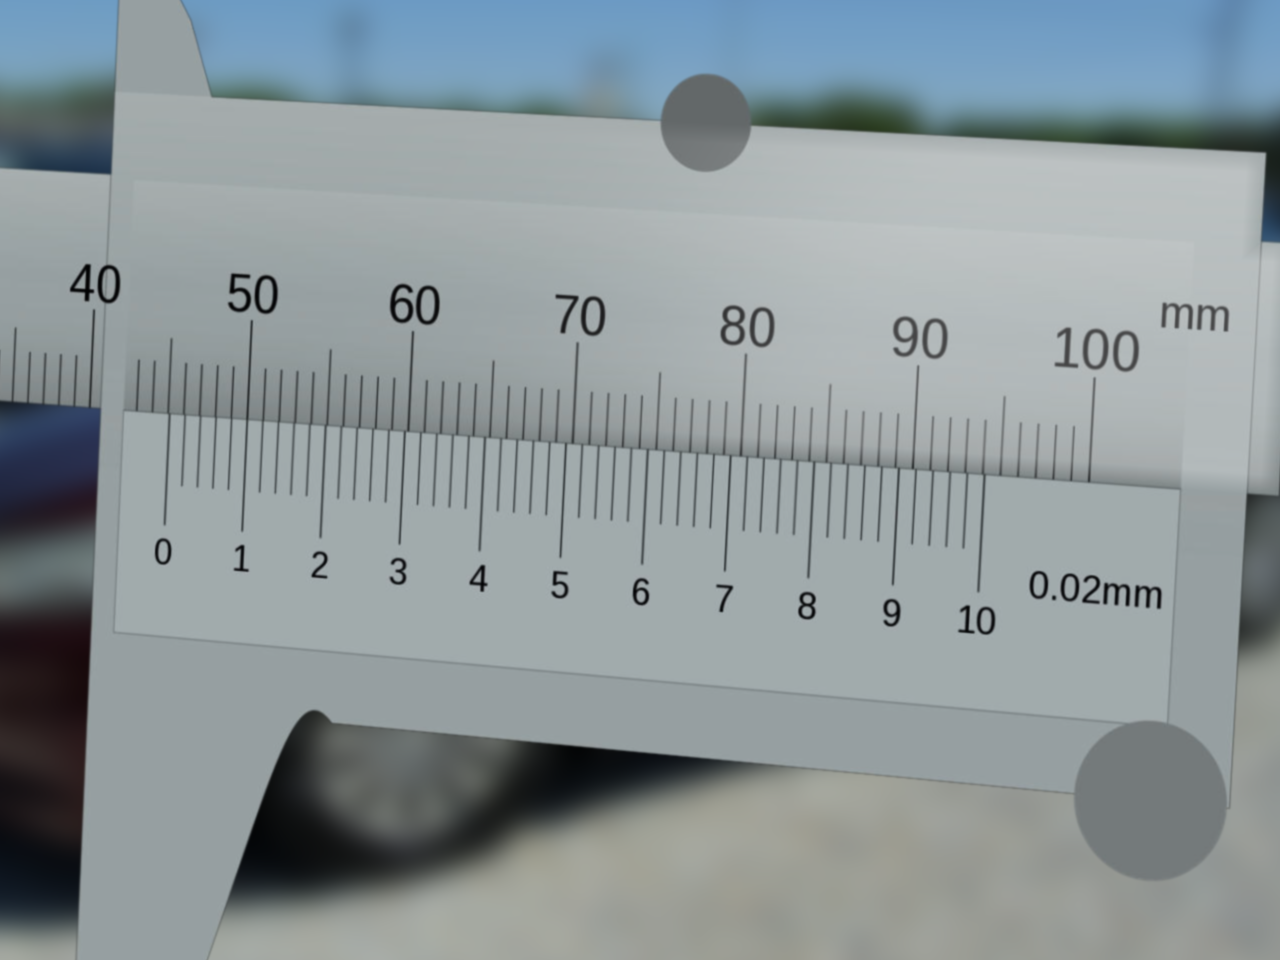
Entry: value=45.1 unit=mm
